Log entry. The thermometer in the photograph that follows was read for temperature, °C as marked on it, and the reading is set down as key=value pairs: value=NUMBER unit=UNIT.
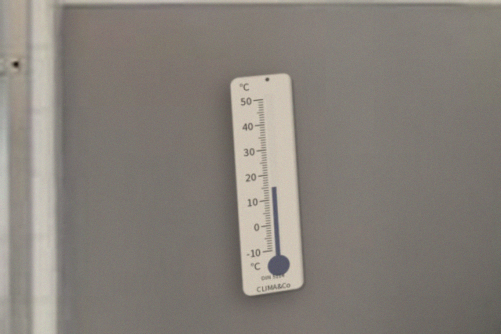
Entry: value=15 unit=°C
